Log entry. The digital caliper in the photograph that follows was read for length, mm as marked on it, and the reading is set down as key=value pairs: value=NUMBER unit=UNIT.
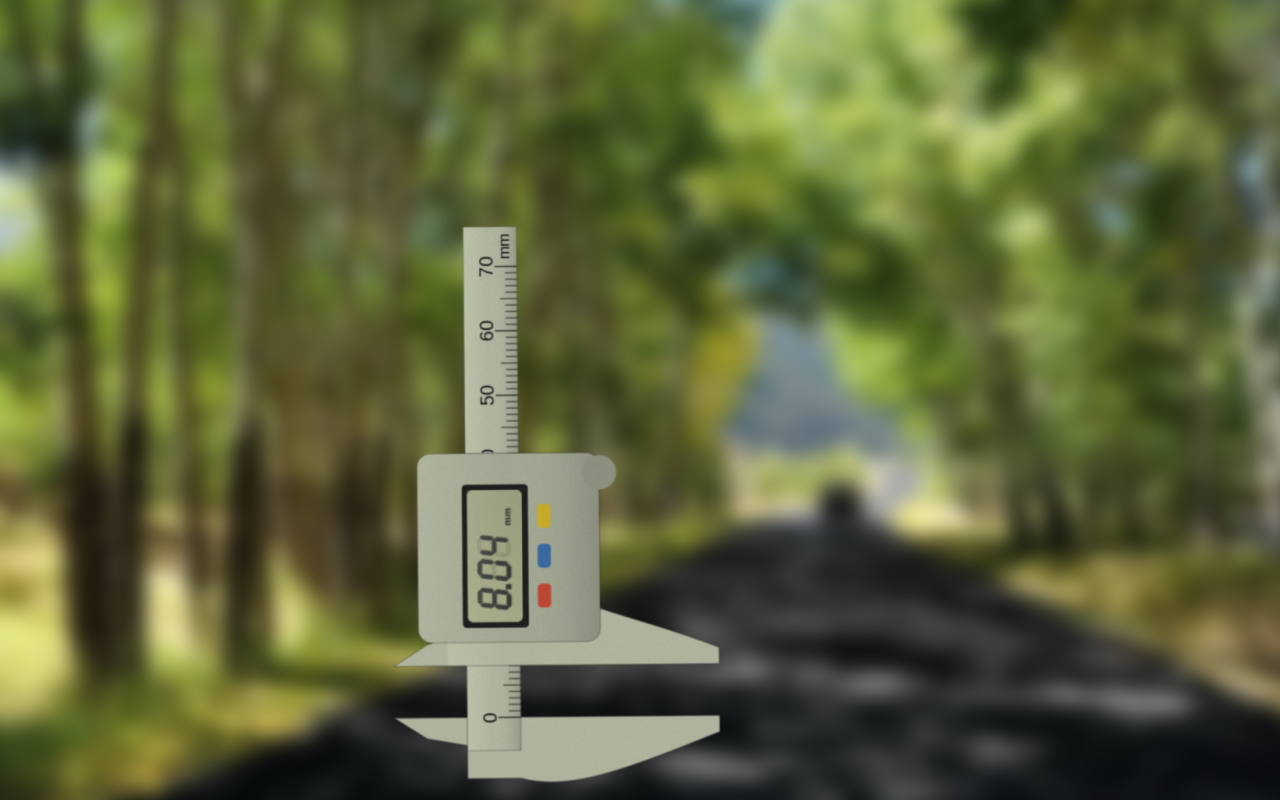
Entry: value=8.04 unit=mm
